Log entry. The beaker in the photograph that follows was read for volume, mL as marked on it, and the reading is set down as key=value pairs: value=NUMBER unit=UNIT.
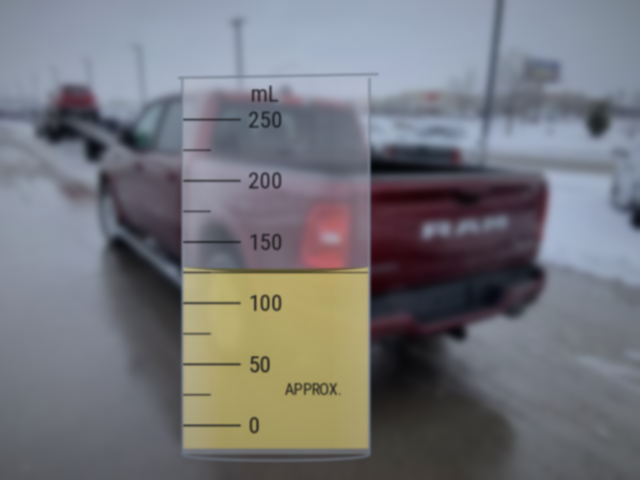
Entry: value=125 unit=mL
